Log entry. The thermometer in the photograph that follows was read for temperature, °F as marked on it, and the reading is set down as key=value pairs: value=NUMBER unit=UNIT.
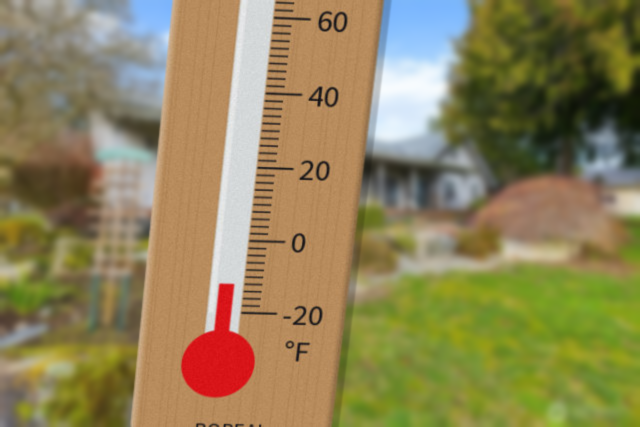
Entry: value=-12 unit=°F
